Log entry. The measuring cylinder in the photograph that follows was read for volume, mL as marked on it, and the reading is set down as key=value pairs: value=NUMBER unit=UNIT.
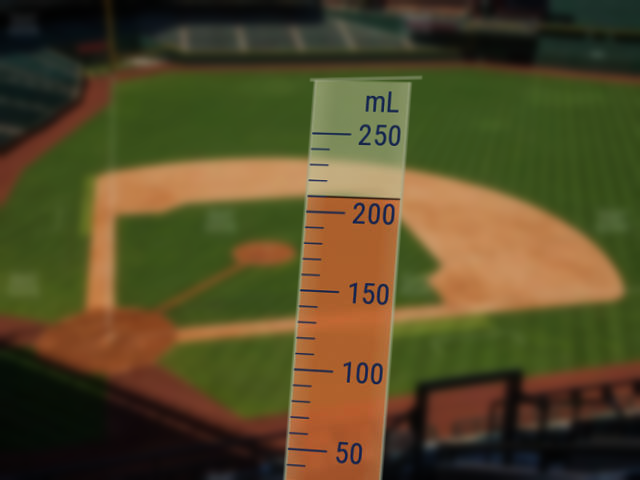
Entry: value=210 unit=mL
